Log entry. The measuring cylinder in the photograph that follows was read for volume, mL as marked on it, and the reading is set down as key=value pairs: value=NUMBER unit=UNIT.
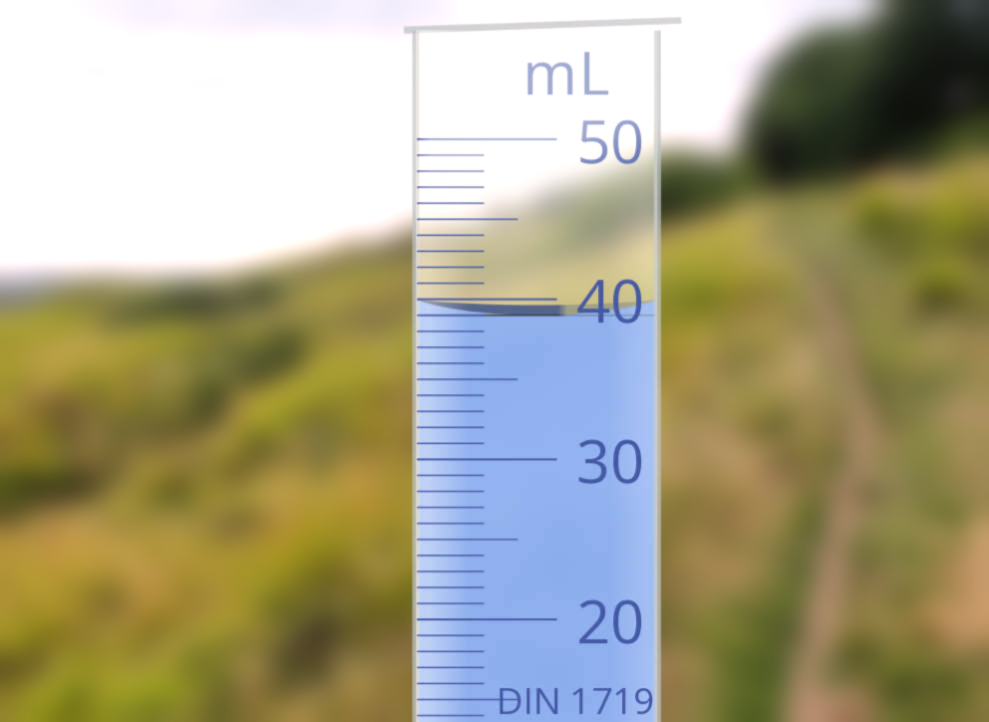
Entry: value=39 unit=mL
